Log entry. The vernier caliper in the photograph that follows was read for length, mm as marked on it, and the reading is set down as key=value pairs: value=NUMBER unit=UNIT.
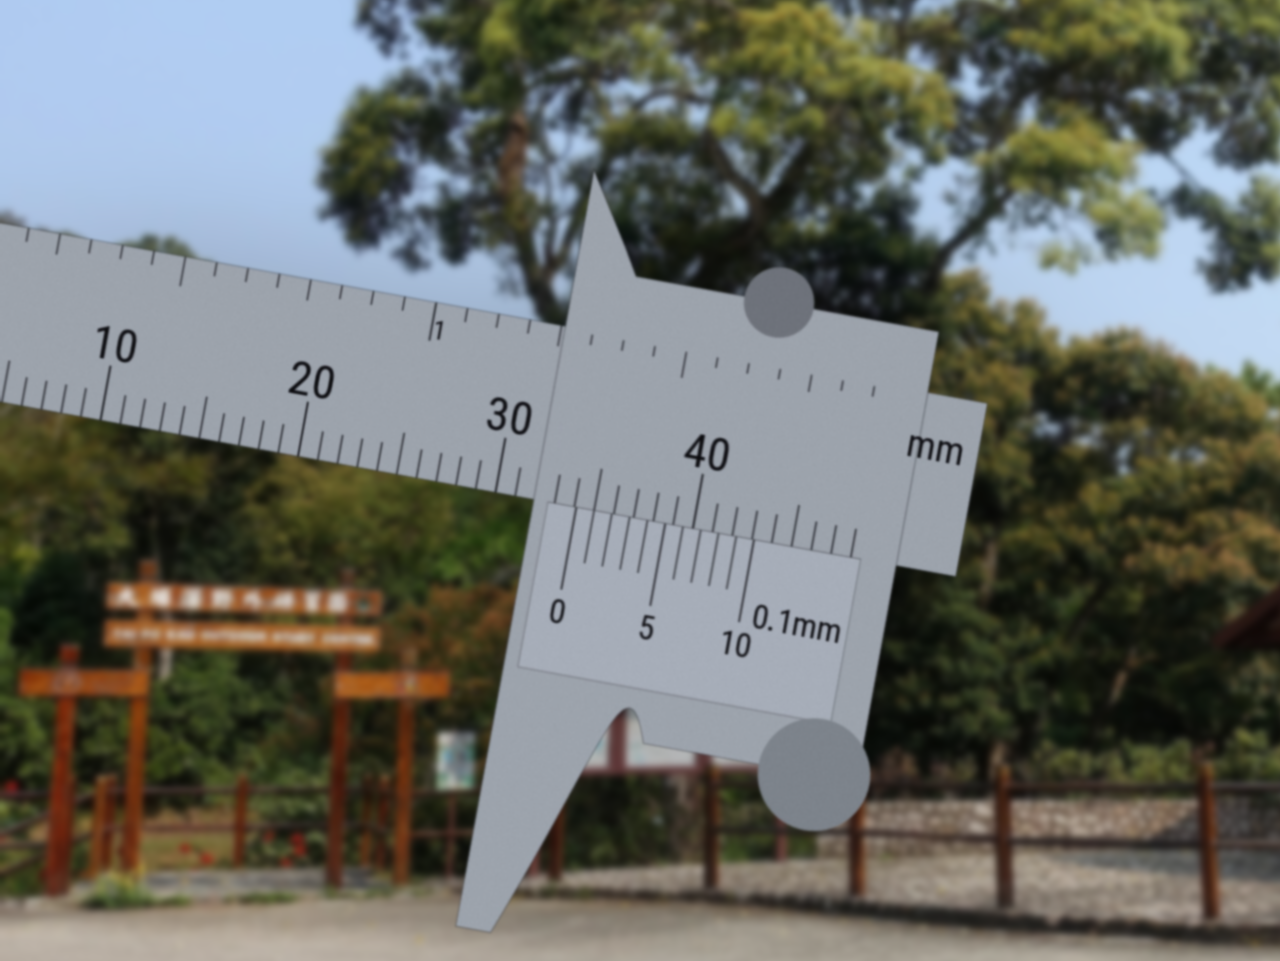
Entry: value=34.1 unit=mm
